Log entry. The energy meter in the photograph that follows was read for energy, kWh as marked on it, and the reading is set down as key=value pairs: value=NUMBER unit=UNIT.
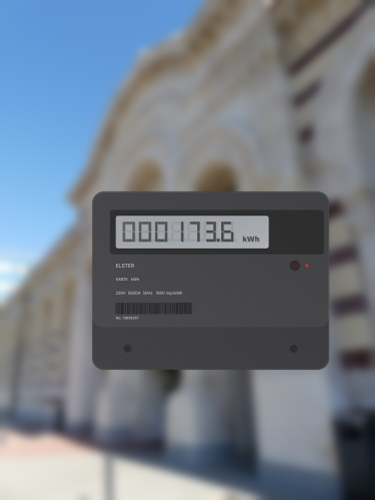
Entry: value=173.6 unit=kWh
